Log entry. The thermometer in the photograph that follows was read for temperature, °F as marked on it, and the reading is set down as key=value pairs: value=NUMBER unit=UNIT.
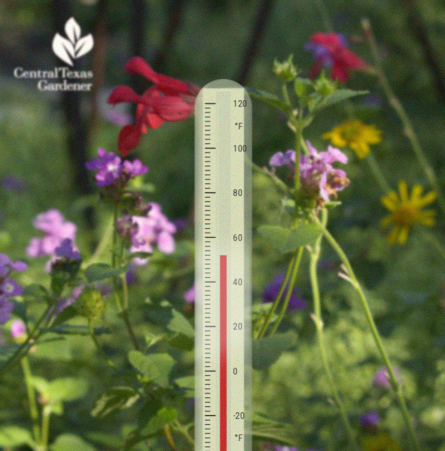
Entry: value=52 unit=°F
